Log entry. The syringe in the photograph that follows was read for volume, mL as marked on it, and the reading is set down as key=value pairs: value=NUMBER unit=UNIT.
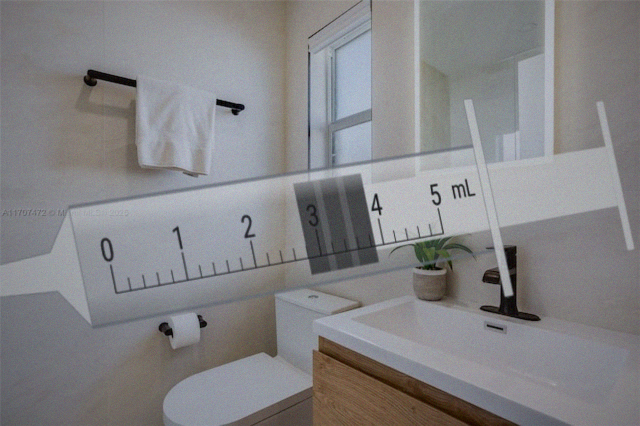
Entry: value=2.8 unit=mL
